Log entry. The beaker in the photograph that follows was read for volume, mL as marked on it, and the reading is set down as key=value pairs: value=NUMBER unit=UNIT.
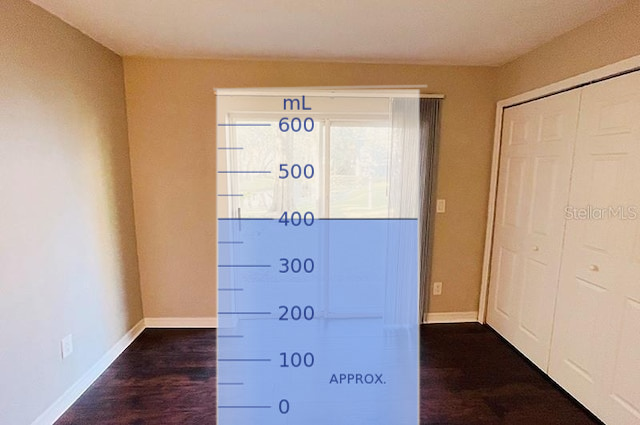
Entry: value=400 unit=mL
